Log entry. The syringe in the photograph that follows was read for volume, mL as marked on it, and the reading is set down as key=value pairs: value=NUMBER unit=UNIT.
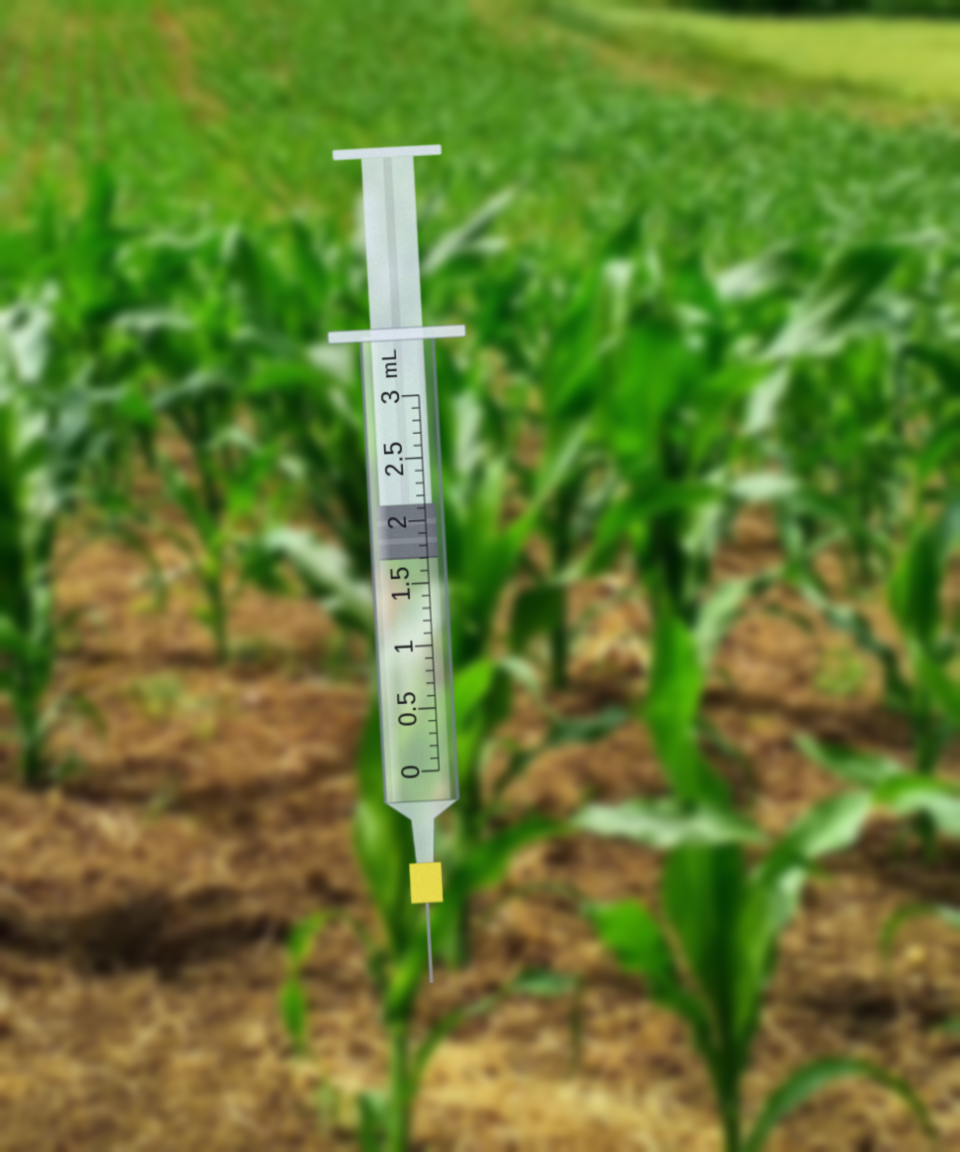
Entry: value=1.7 unit=mL
